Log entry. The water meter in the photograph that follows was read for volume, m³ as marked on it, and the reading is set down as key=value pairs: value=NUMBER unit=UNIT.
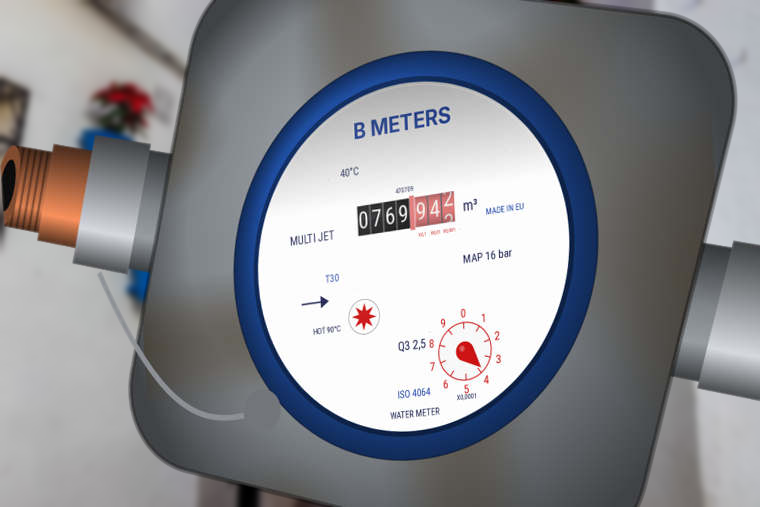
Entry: value=769.9423 unit=m³
